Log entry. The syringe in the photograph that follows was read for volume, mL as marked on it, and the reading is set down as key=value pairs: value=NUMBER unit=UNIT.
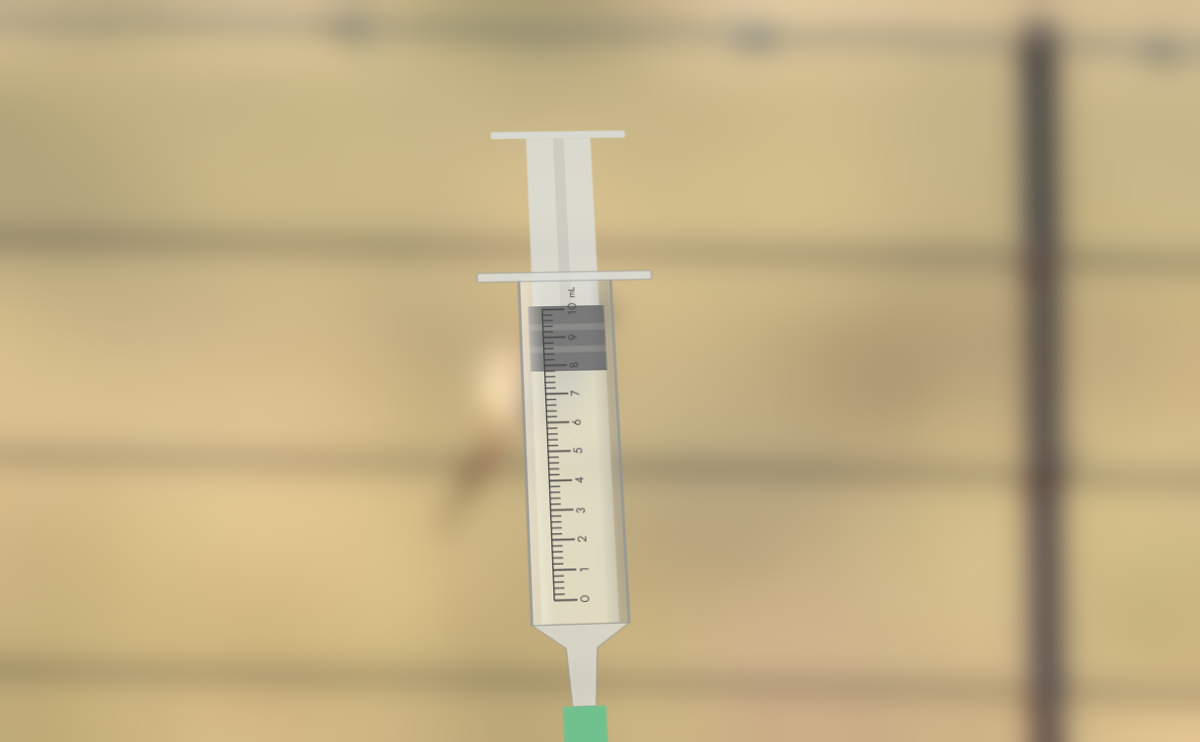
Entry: value=7.8 unit=mL
